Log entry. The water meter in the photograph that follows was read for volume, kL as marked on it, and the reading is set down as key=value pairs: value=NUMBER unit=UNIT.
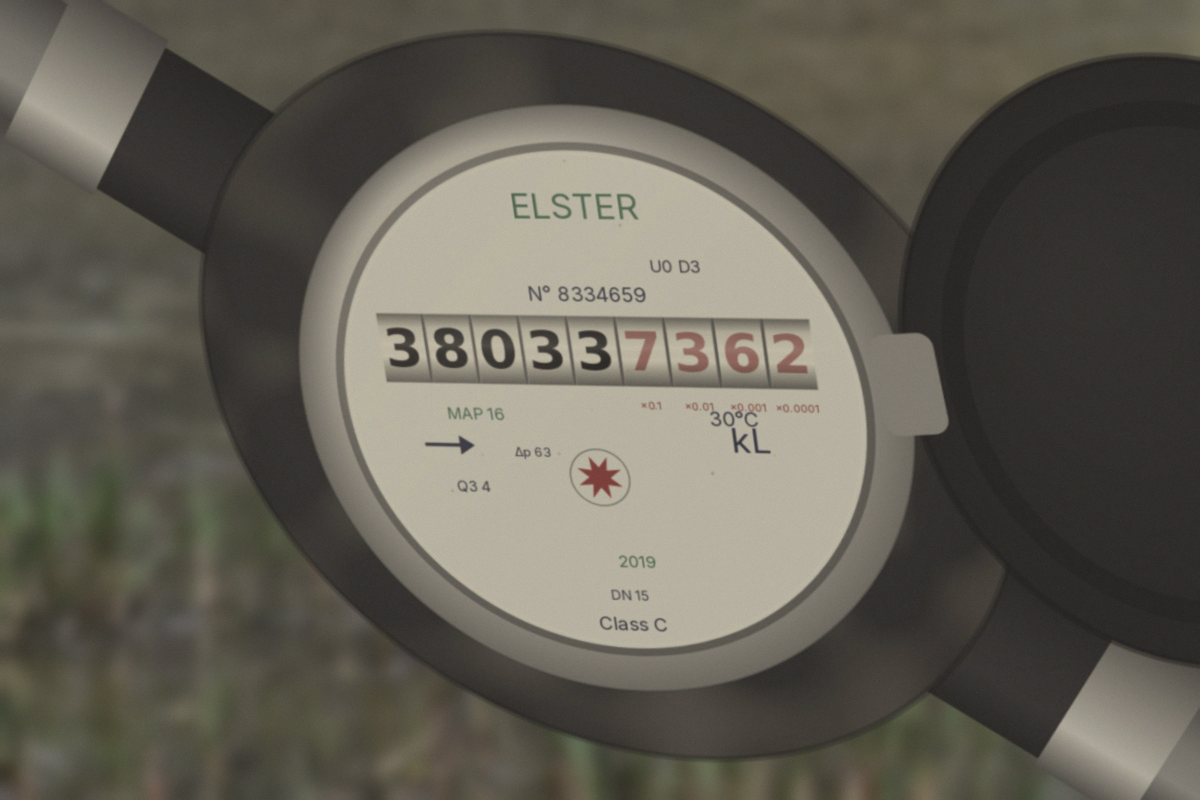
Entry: value=38033.7362 unit=kL
